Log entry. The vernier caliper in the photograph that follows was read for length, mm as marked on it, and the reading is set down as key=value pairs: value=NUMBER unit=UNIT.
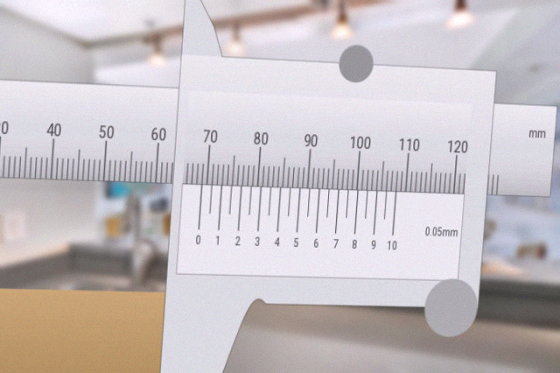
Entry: value=69.0 unit=mm
